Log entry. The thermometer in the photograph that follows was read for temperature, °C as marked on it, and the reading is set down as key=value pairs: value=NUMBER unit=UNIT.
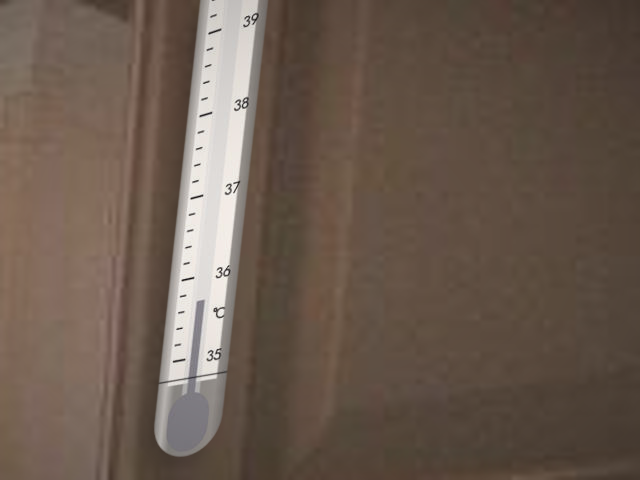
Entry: value=35.7 unit=°C
